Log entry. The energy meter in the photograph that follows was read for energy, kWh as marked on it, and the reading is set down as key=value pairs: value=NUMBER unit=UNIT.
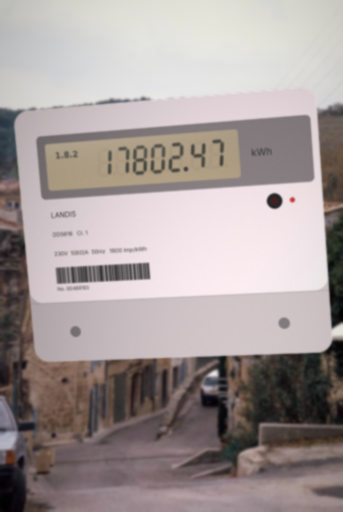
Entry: value=17802.47 unit=kWh
